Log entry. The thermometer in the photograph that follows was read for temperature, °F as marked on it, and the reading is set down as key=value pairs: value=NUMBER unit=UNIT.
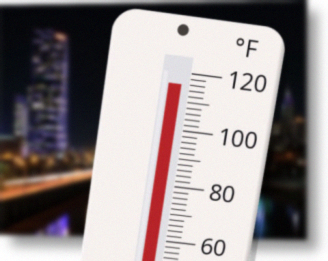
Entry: value=116 unit=°F
